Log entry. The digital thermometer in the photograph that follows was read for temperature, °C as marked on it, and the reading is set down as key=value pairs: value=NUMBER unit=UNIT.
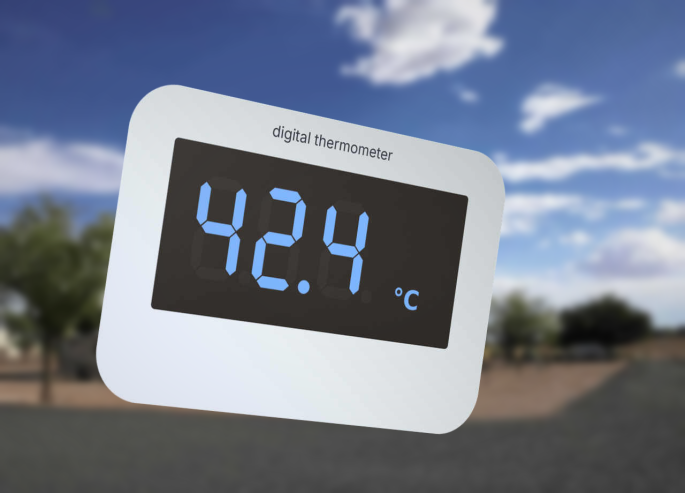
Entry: value=42.4 unit=°C
